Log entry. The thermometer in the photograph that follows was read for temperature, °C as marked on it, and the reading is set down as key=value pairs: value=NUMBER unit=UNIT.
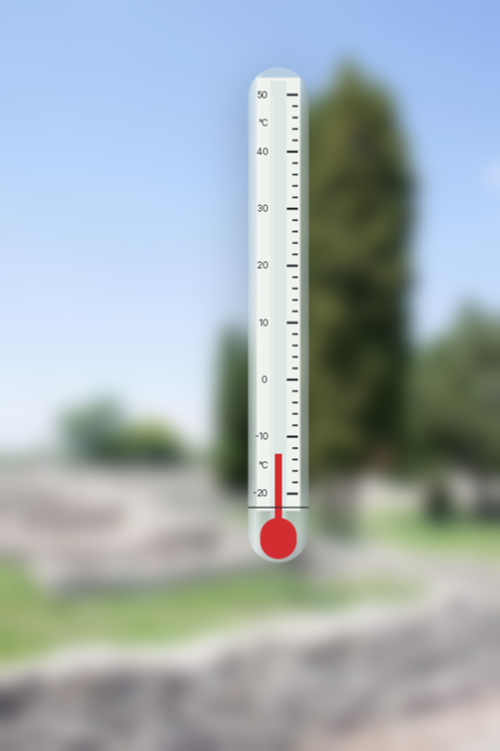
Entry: value=-13 unit=°C
